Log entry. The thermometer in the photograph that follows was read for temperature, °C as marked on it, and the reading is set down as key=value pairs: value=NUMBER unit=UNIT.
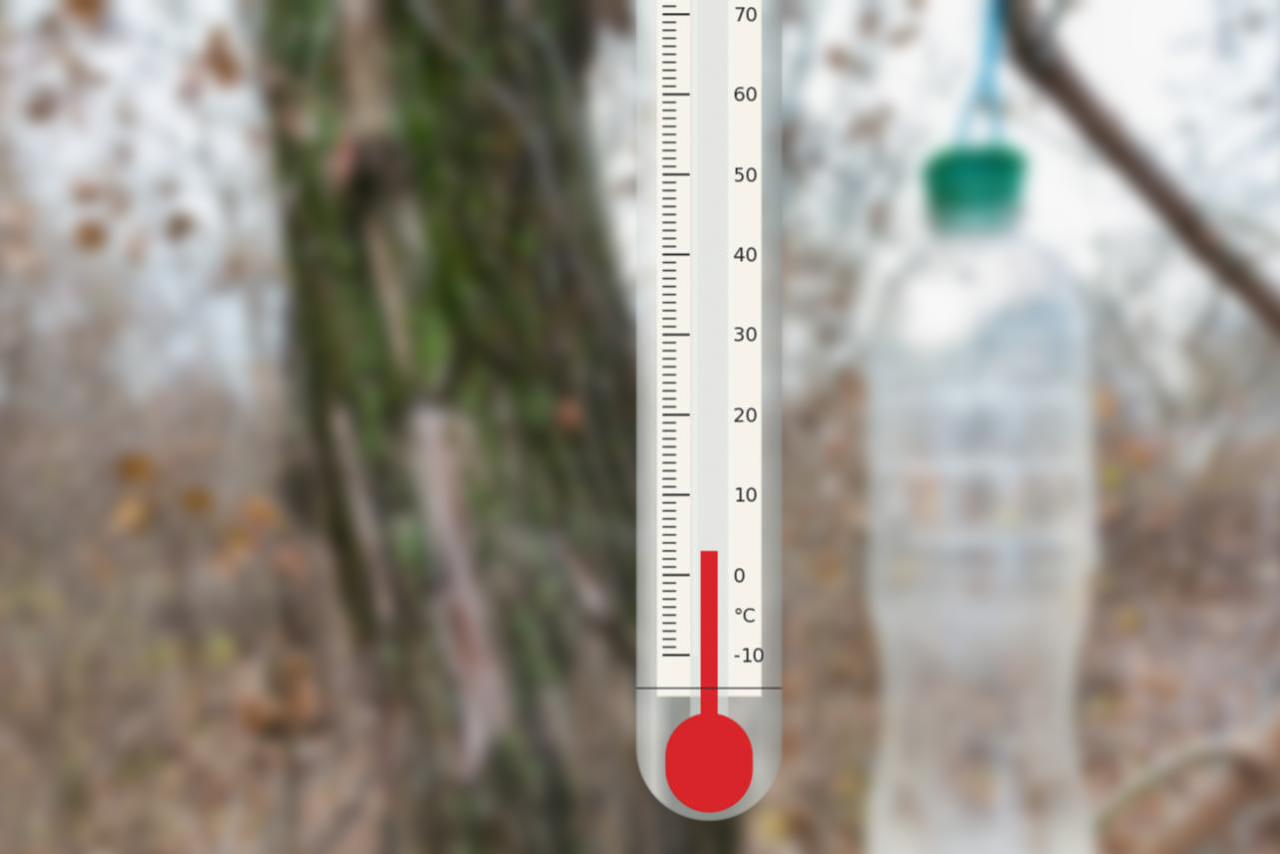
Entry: value=3 unit=°C
